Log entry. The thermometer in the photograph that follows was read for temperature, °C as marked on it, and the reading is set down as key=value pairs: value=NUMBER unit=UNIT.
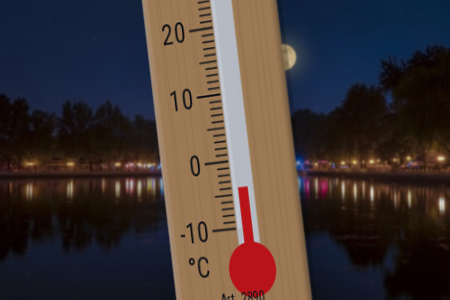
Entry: value=-4 unit=°C
